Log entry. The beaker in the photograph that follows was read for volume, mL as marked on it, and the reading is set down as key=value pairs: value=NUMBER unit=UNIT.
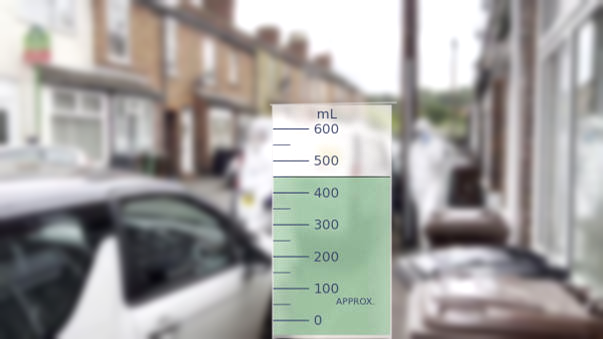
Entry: value=450 unit=mL
